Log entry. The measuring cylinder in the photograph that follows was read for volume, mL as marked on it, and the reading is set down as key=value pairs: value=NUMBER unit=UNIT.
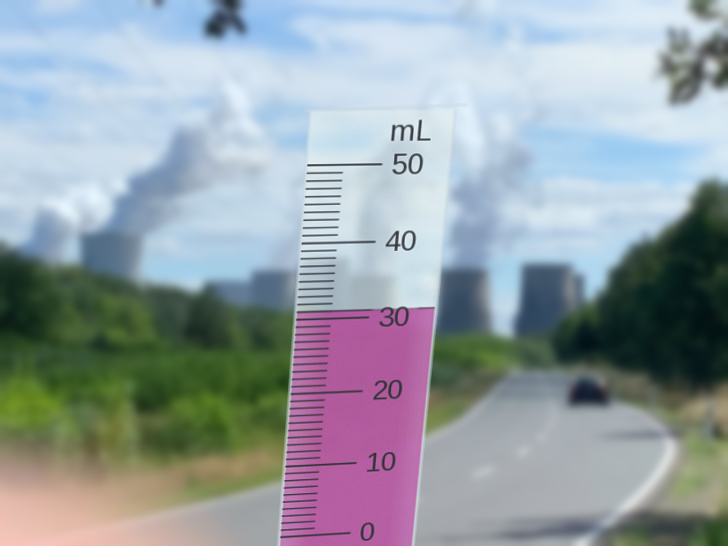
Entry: value=31 unit=mL
